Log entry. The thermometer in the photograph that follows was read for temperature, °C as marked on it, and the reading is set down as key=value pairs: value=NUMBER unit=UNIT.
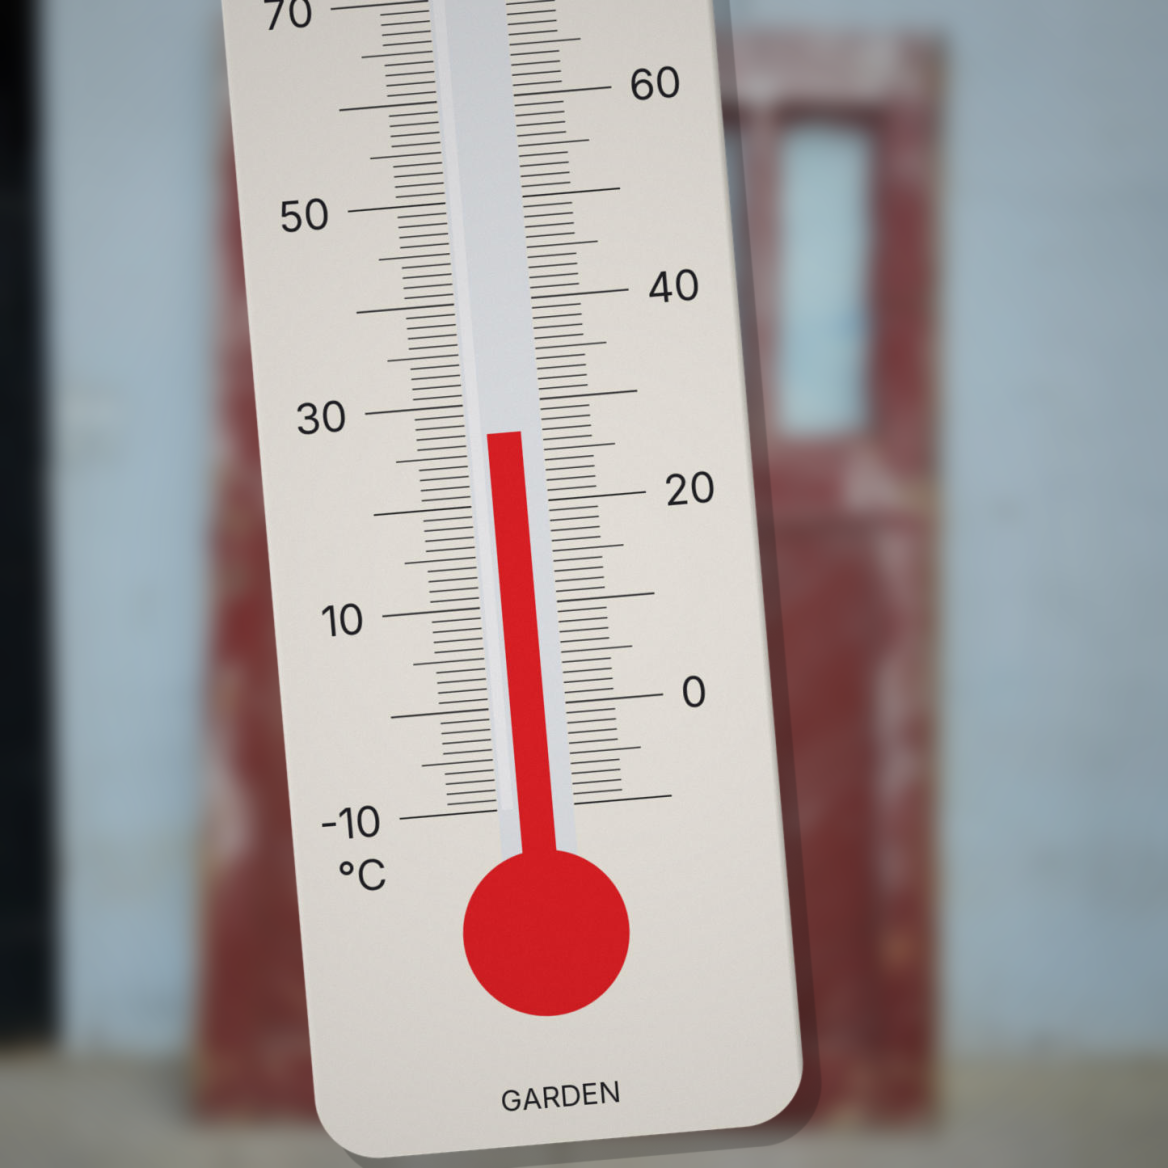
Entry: value=27 unit=°C
